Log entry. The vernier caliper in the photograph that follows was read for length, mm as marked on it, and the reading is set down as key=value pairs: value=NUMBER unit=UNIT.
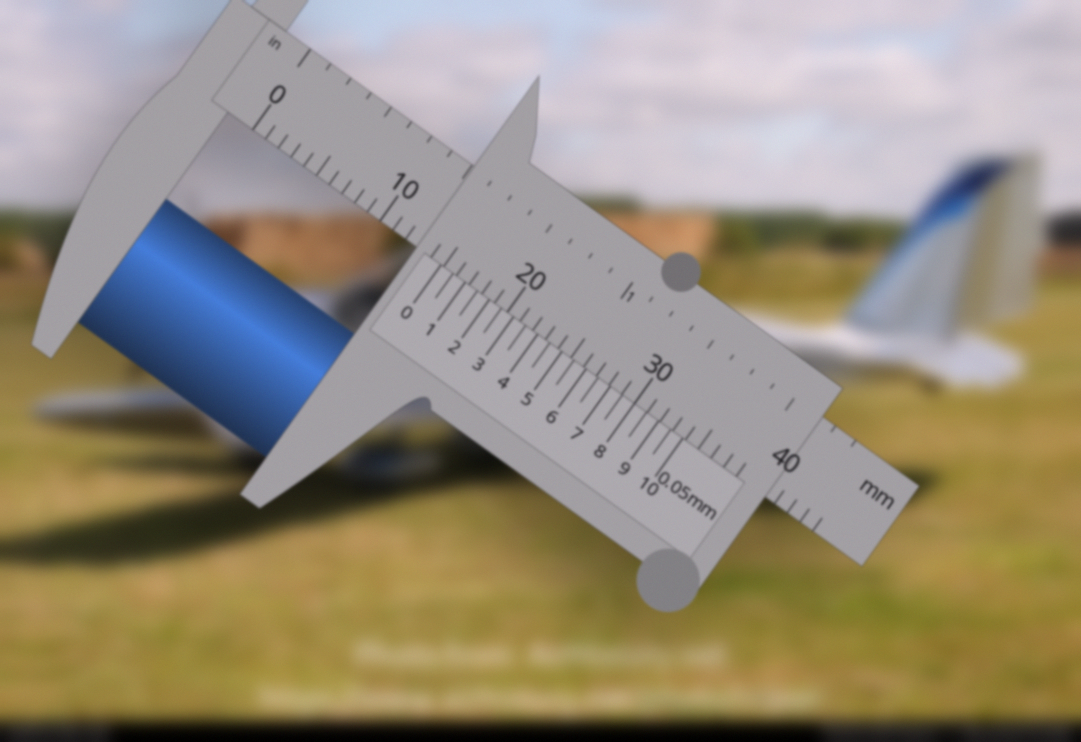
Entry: value=14.8 unit=mm
